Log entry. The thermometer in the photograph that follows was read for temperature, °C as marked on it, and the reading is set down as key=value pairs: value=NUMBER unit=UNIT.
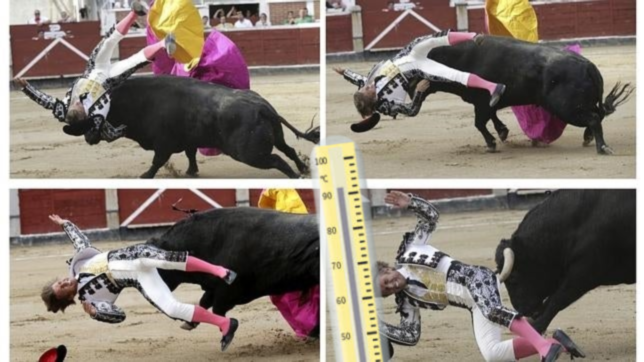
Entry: value=92 unit=°C
